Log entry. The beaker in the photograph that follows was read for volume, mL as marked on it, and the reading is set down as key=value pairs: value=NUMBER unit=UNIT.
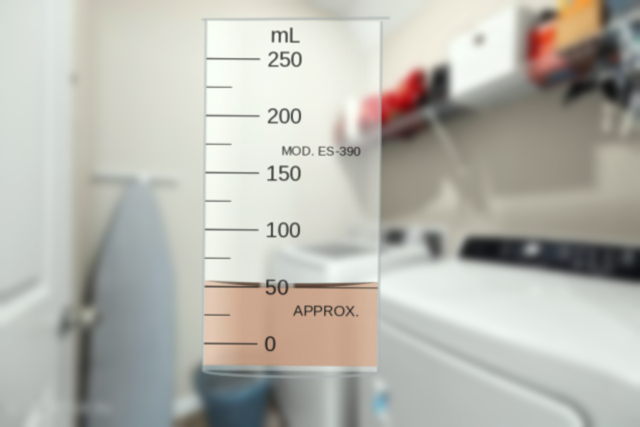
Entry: value=50 unit=mL
